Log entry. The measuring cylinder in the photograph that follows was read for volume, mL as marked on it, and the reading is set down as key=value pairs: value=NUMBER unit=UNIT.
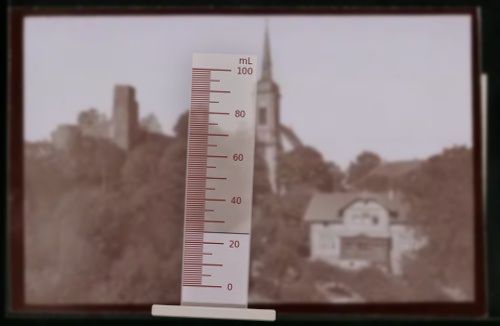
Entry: value=25 unit=mL
